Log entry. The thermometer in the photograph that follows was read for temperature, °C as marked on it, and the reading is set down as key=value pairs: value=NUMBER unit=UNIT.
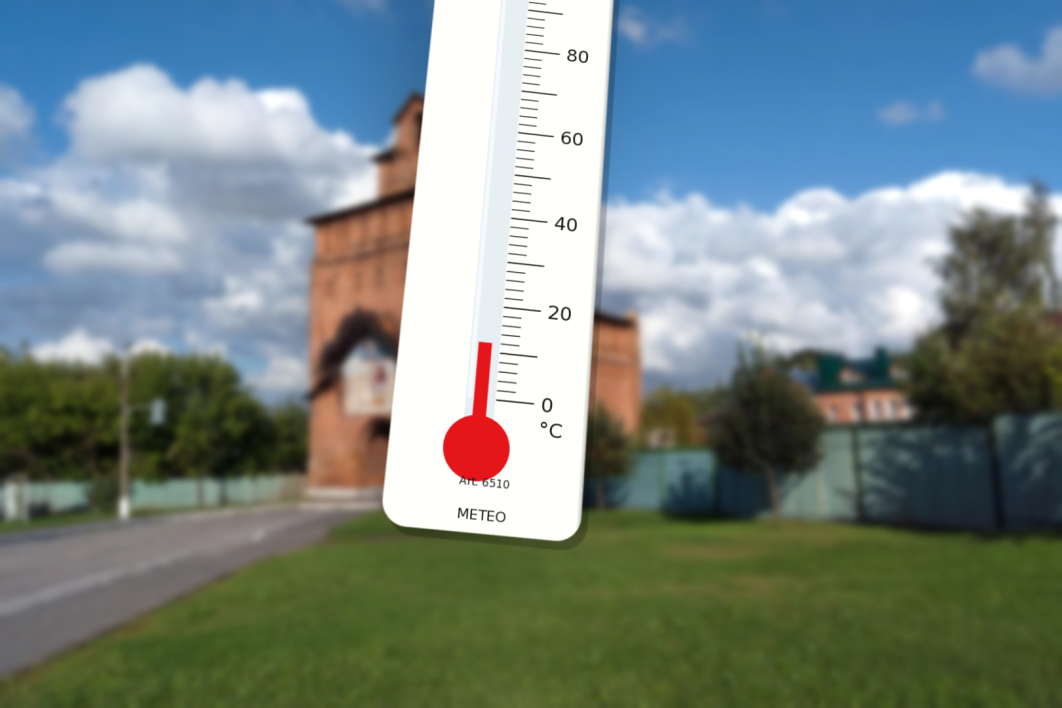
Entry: value=12 unit=°C
